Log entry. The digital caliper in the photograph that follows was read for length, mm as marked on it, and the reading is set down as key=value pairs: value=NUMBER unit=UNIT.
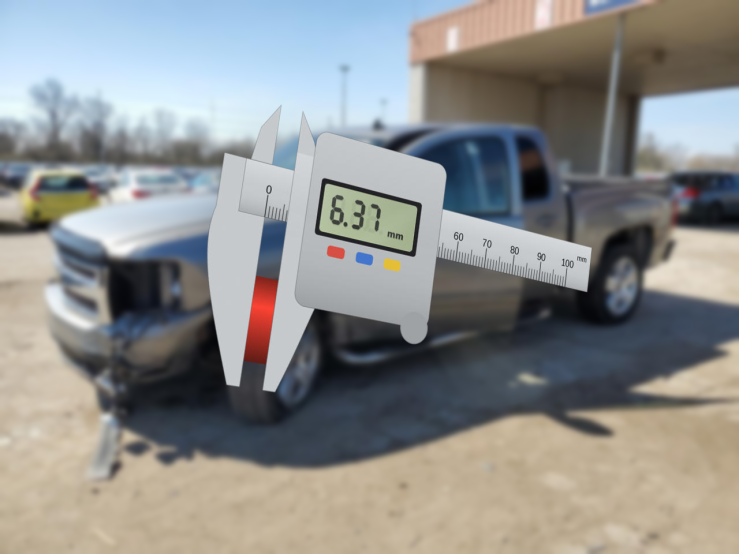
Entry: value=6.37 unit=mm
